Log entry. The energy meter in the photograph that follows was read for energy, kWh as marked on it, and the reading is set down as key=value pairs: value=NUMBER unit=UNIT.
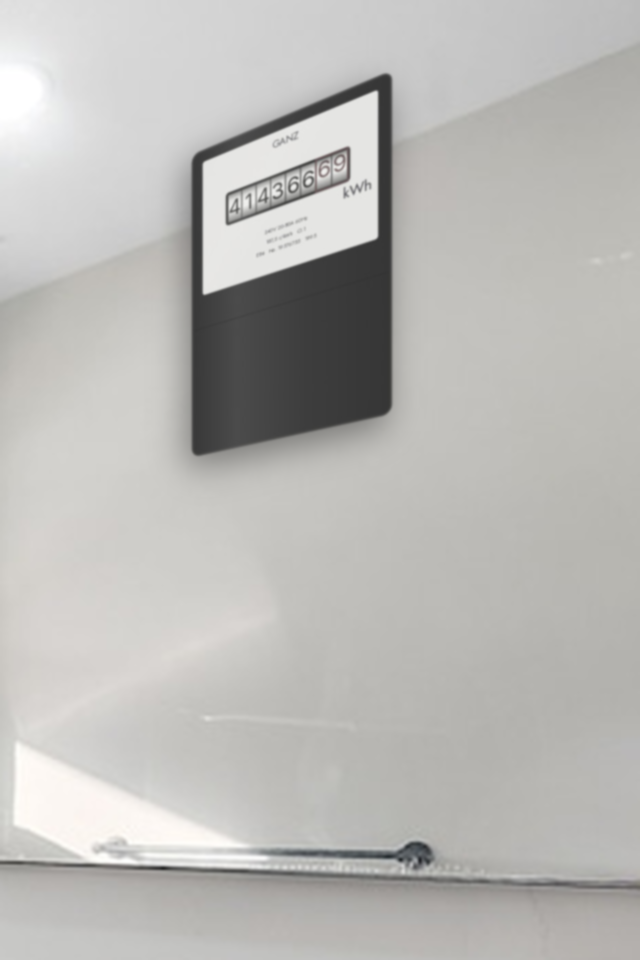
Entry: value=414366.69 unit=kWh
